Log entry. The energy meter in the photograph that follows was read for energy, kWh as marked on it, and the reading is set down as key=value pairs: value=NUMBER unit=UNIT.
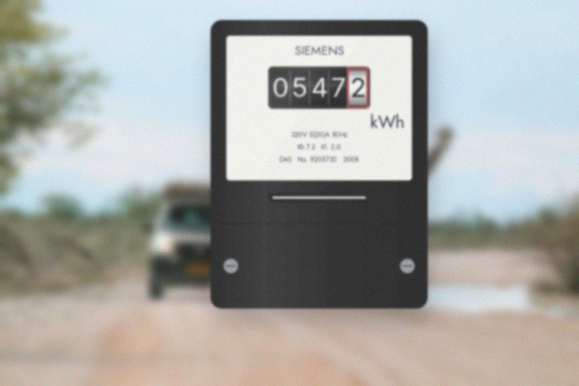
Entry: value=547.2 unit=kWh
